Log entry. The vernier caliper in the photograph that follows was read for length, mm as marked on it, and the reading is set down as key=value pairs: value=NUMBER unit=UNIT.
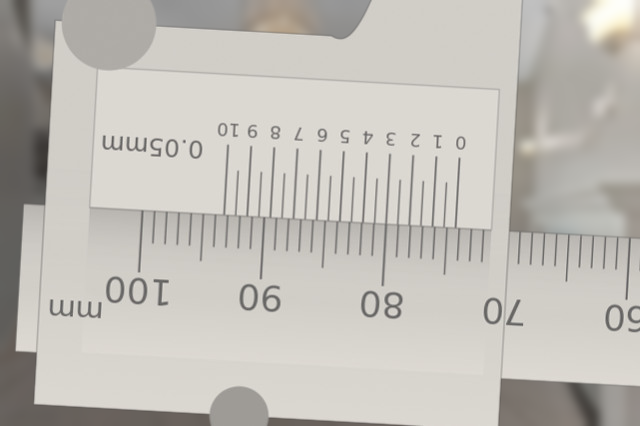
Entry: value=74.3 unit=mm
